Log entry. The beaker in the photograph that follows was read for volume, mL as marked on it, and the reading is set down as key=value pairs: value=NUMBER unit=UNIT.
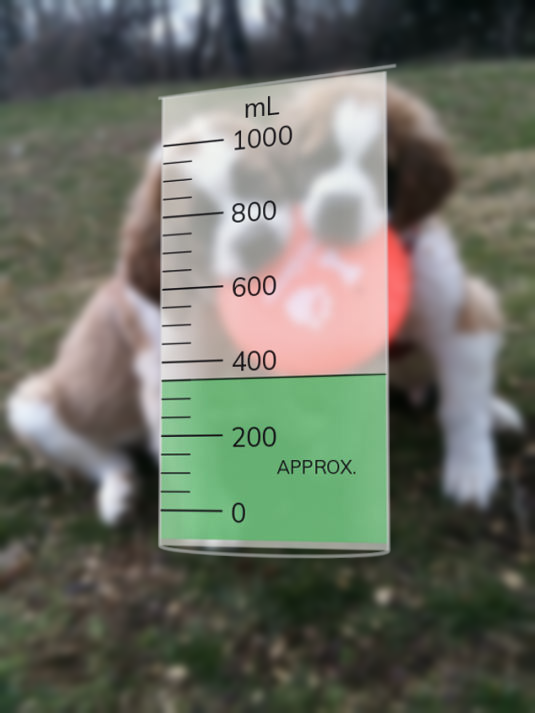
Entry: value=350 unit=mL
